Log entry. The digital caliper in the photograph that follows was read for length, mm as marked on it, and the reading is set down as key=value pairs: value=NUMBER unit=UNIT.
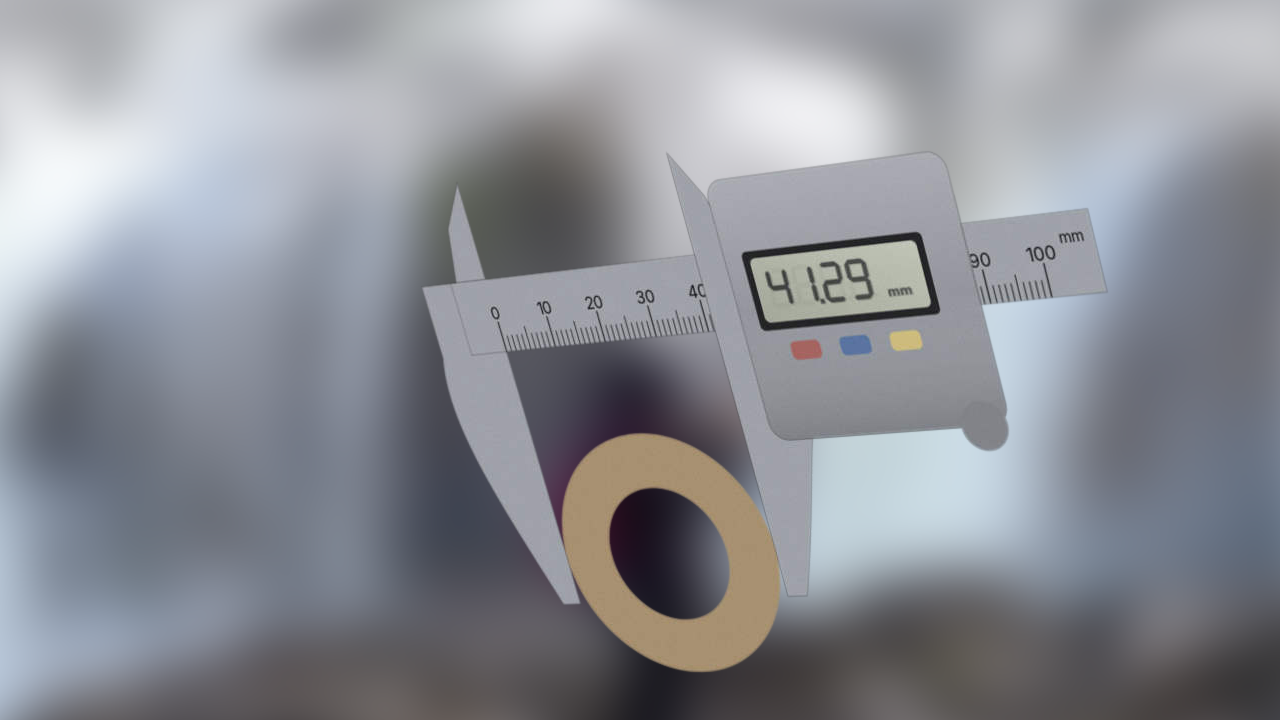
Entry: value=41.29 unit=mm
